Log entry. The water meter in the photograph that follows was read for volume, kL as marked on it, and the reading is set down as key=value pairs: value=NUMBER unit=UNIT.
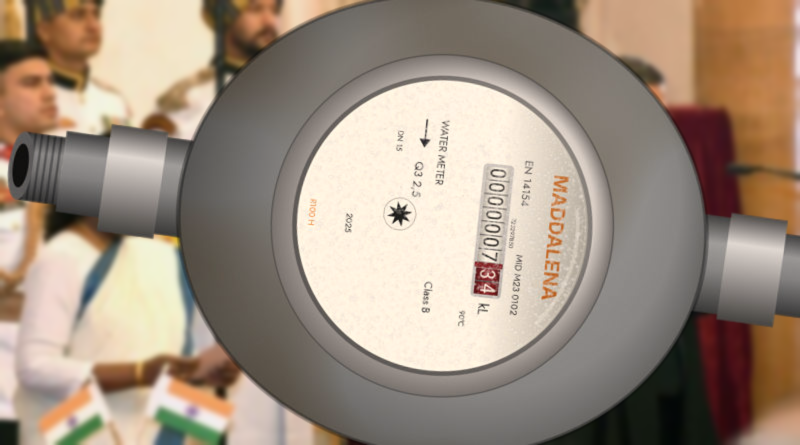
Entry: value=7.34 unit=kL
